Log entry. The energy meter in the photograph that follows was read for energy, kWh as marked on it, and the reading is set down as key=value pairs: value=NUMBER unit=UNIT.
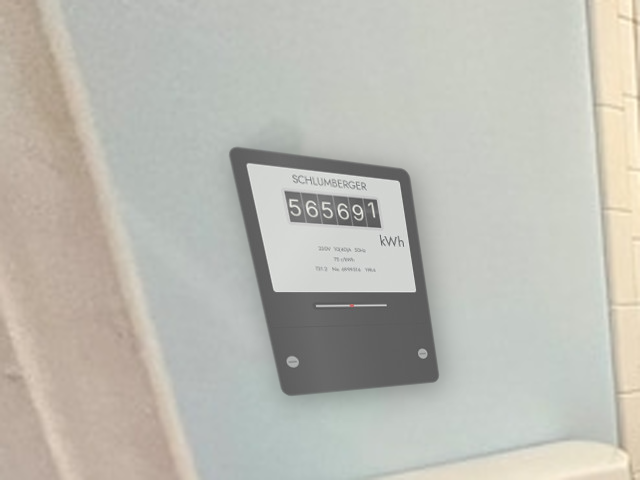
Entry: value=565691 unit=kWh
